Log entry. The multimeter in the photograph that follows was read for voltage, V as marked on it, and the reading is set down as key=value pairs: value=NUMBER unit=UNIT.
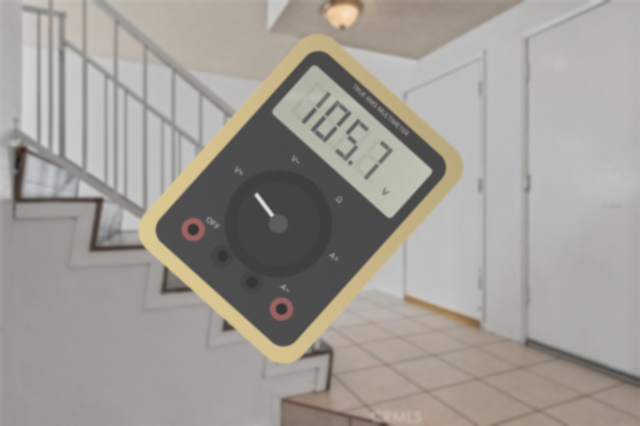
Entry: value=105.7 unit=V
